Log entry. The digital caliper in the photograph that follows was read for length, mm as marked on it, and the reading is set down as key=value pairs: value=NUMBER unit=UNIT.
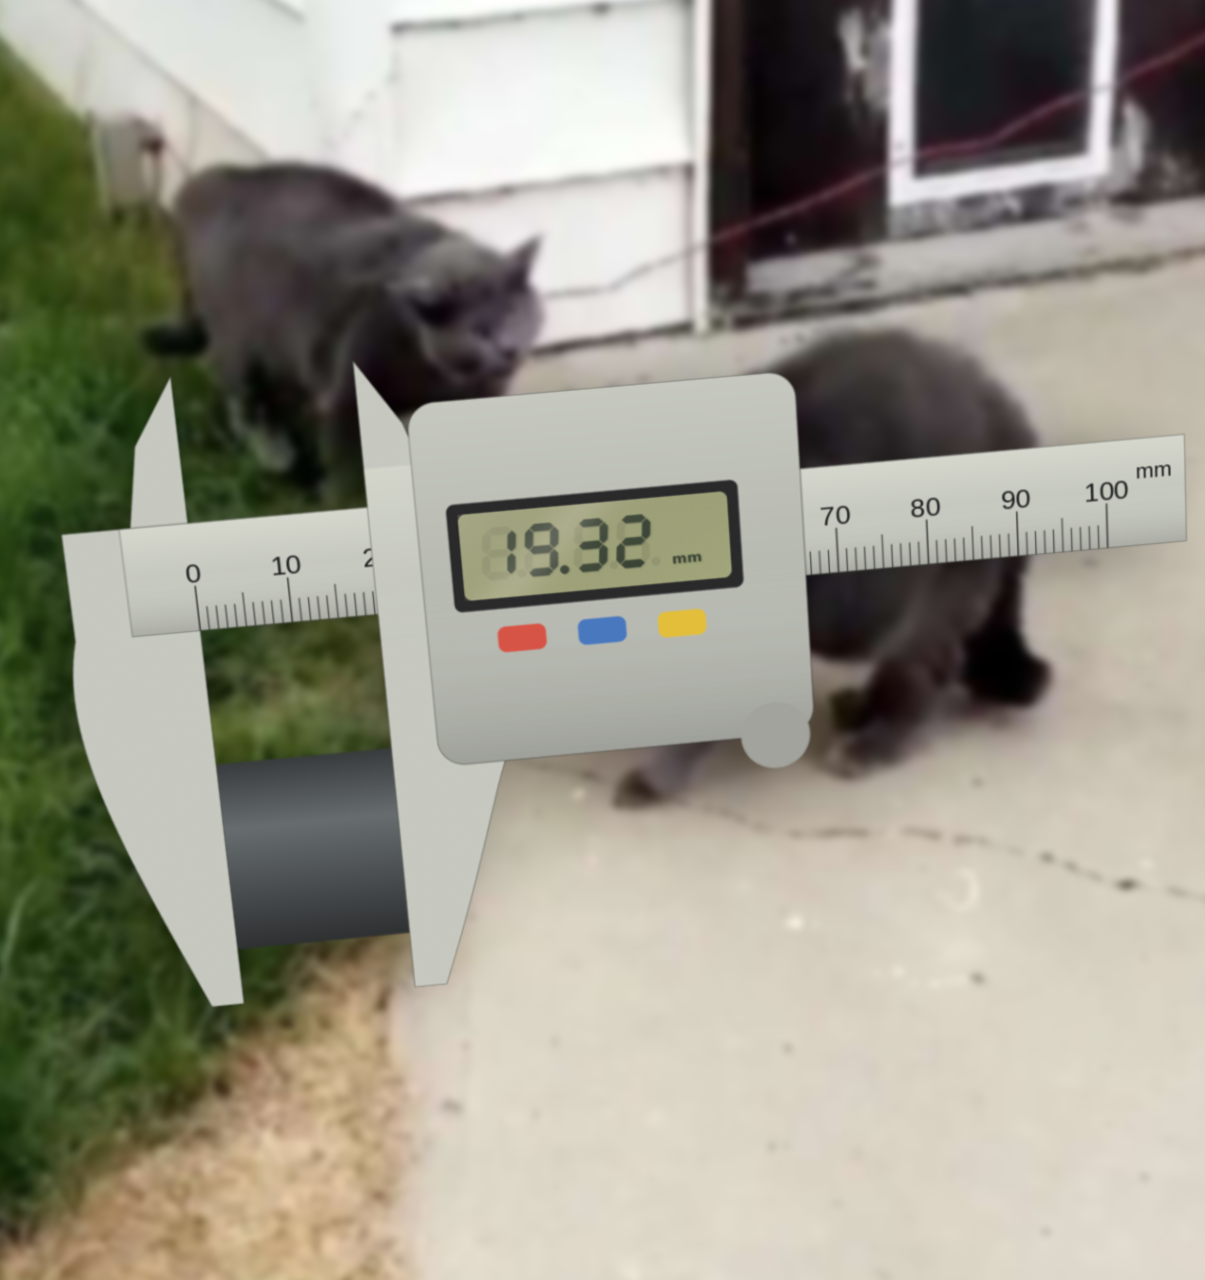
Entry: value=19.32 unit=mm
